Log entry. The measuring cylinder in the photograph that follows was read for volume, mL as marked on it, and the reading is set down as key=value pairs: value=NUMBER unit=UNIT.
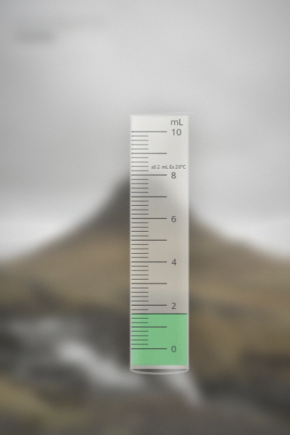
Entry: value=1.6 unit=mL
